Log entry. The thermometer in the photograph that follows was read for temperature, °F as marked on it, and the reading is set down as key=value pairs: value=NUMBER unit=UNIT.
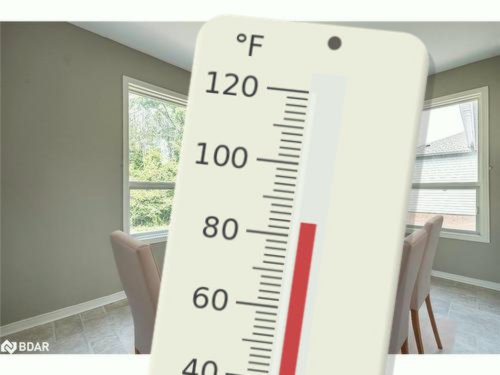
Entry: value=84 unit=°F
